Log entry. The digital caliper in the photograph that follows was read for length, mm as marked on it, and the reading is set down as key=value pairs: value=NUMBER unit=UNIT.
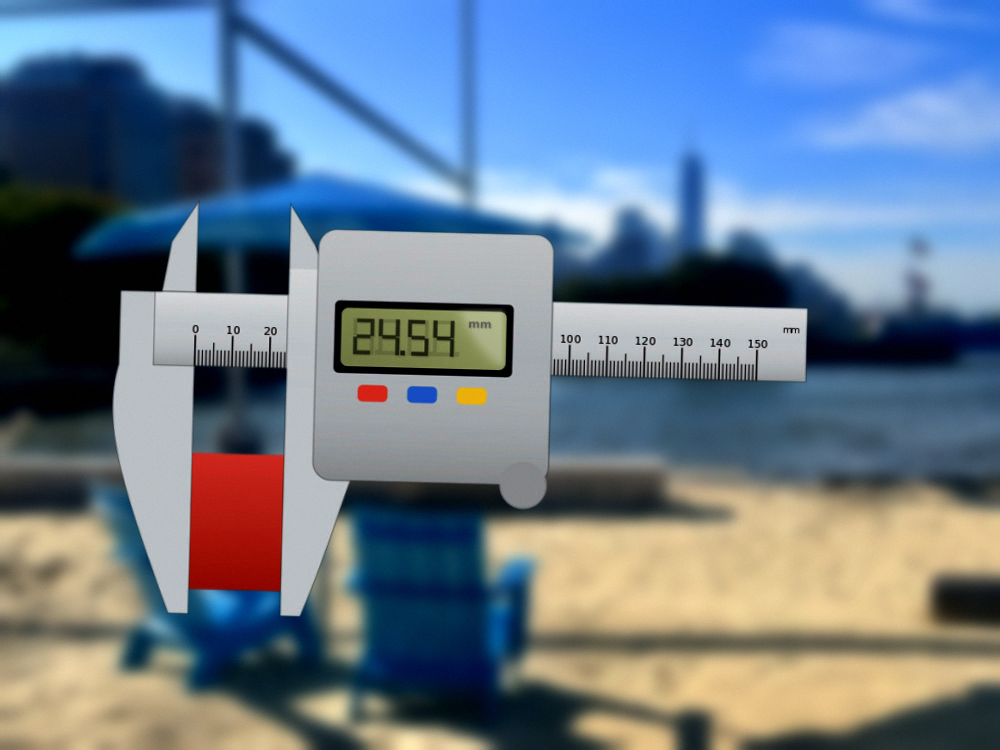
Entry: value=24.54 unit=mm
